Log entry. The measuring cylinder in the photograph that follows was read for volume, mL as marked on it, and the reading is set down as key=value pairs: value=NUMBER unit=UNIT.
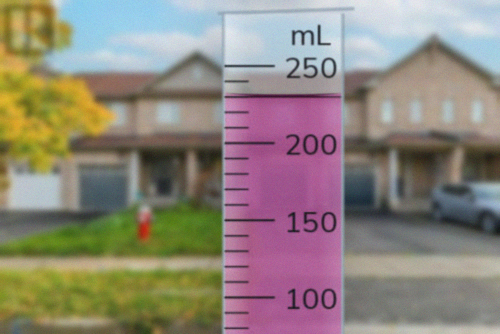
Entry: value=230 unit=mL
